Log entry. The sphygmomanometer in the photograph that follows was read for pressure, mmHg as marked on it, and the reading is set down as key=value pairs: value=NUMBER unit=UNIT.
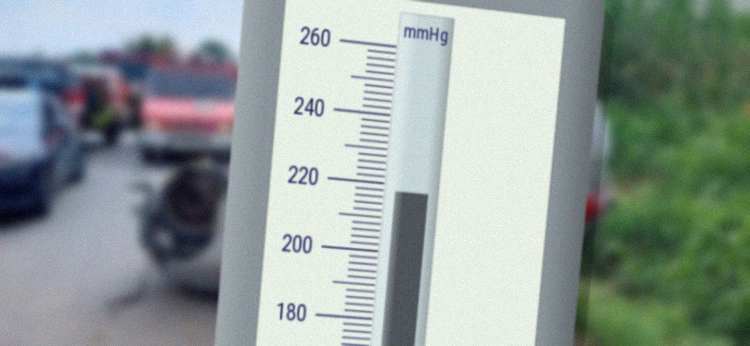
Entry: value=218 unit=mmHg
